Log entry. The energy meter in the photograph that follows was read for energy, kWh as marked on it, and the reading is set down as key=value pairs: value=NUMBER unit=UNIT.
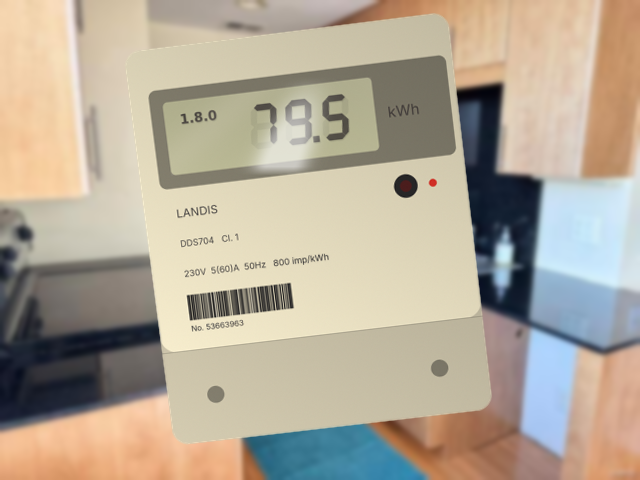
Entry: value=79.5 unit=kWh
